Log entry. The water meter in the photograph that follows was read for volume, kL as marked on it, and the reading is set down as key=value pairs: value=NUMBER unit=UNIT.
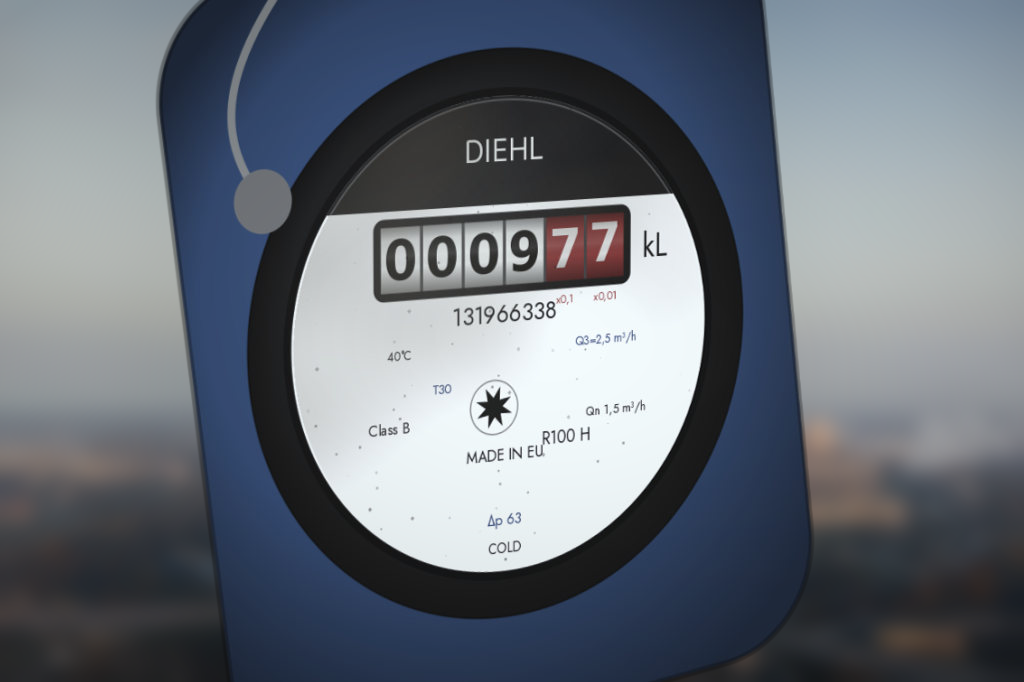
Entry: value=9.77 unit=kL
